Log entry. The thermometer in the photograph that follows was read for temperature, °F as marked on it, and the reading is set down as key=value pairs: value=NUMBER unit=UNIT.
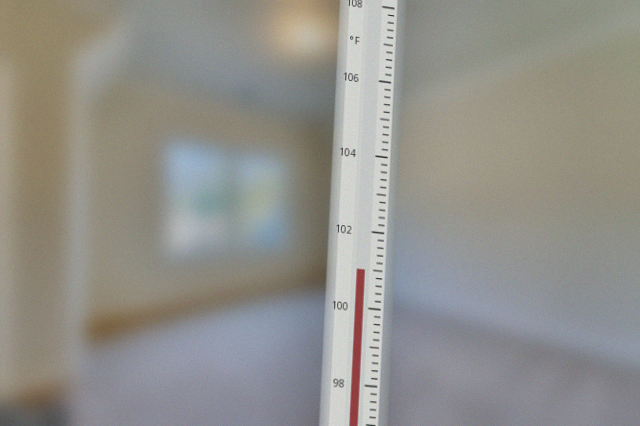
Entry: value=101 unit=°F
